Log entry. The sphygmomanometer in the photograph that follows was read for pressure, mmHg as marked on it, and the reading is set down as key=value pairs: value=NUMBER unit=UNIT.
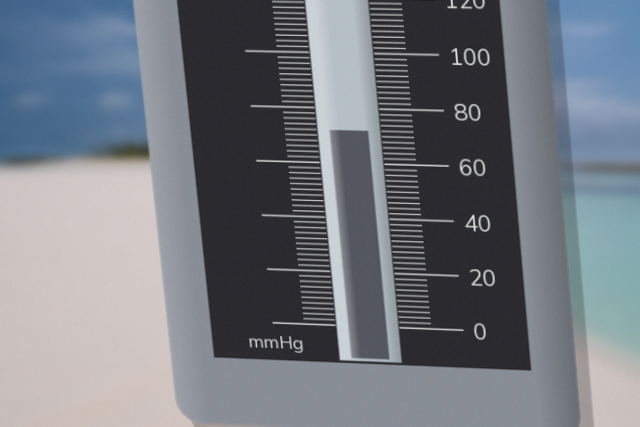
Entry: value=72 unit=mmHg
